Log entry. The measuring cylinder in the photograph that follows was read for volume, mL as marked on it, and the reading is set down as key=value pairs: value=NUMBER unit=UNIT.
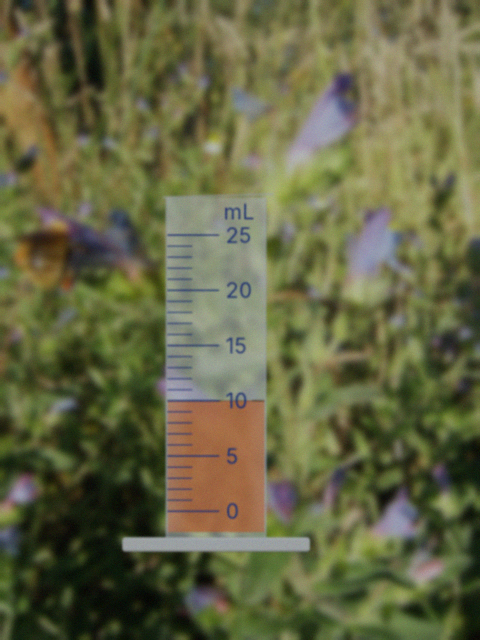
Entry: value=10 unit=mL
